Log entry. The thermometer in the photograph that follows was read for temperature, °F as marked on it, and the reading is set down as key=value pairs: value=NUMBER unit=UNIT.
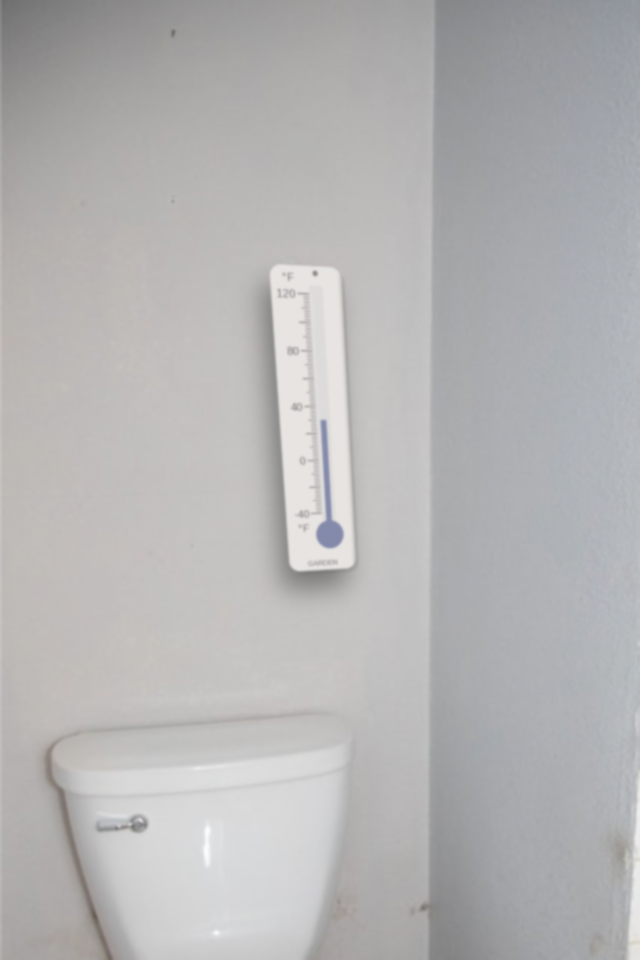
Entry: value=30 unit=°F
